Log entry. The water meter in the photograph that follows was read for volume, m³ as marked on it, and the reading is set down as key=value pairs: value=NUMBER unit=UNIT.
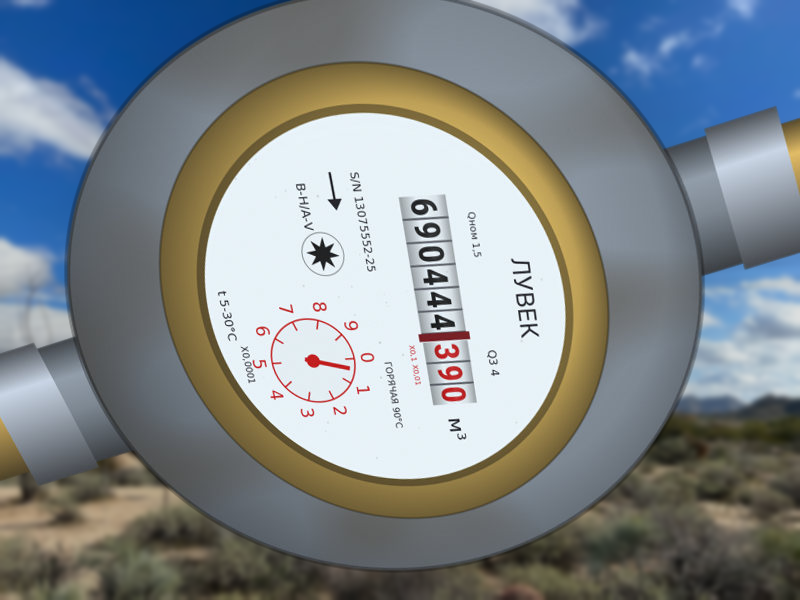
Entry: value=690444.3900 unit=m³
